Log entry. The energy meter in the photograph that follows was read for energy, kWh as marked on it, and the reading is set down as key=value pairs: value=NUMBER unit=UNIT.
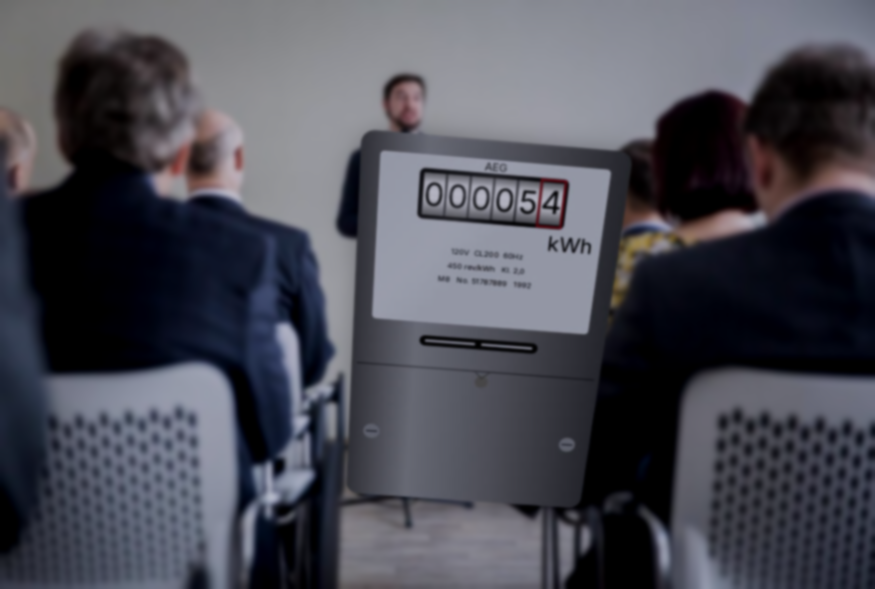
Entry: value=5.4 unit=kWh
